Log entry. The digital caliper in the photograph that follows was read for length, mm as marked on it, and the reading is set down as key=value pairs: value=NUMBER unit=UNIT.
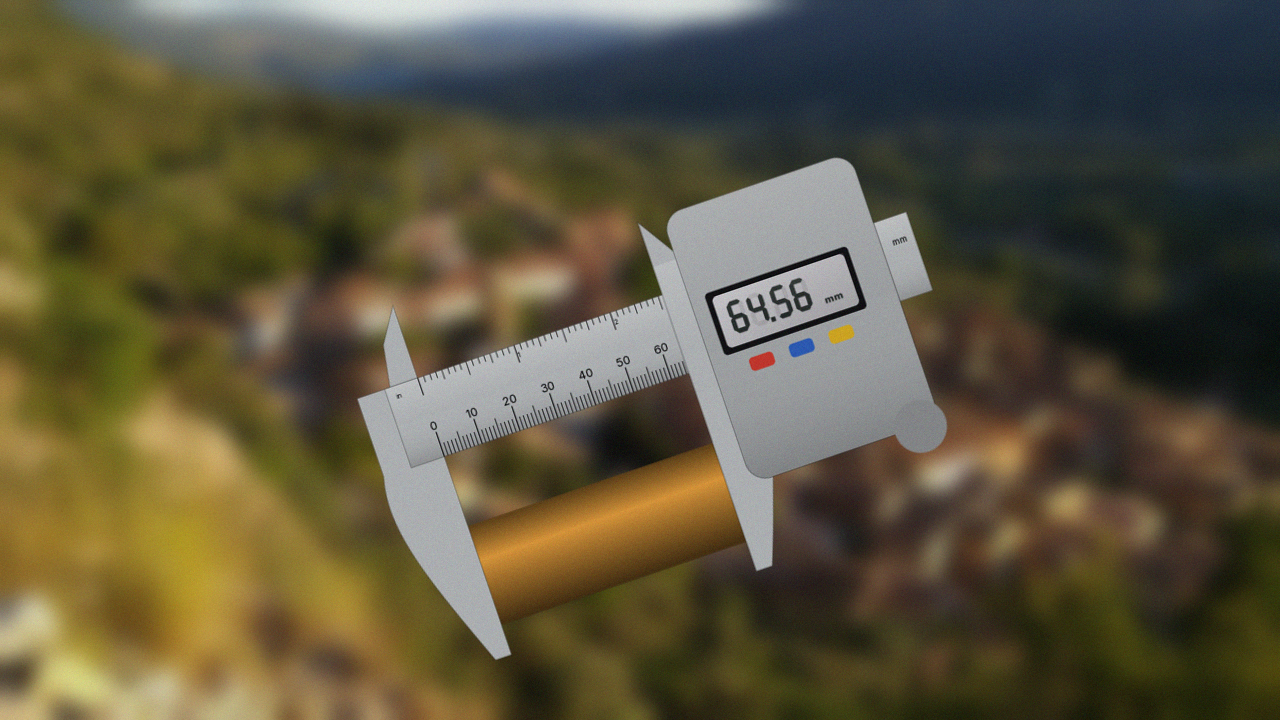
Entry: value=64.56 unit=mm
